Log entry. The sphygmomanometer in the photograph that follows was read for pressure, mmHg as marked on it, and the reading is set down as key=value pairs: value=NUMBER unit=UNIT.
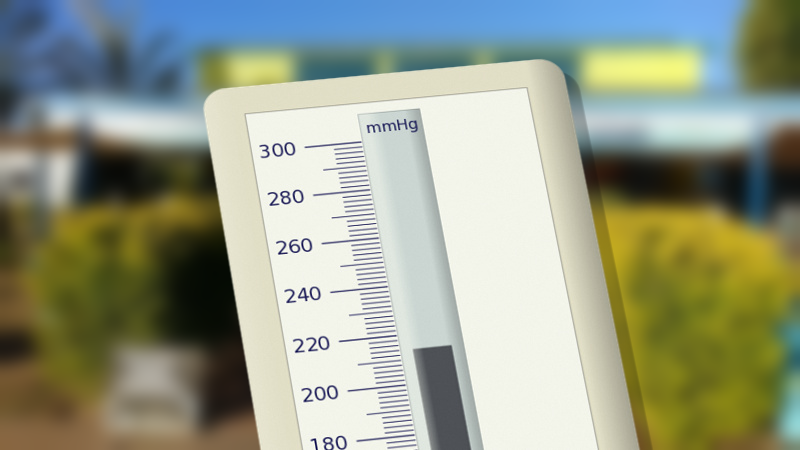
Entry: value=214 unit=mmHg
